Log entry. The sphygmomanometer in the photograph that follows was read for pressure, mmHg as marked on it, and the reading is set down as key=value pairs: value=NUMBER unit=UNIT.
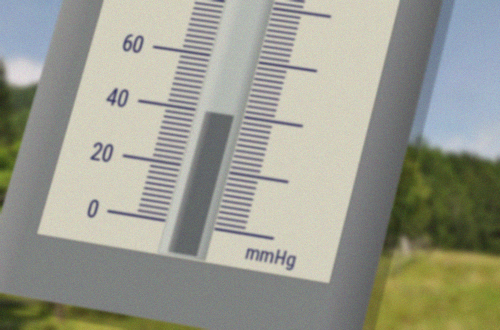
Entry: value=40 unit=mmHg
